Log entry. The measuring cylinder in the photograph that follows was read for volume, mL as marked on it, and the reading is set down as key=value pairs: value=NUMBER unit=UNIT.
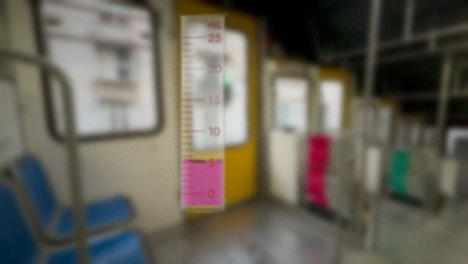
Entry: value=5 unit=mL
